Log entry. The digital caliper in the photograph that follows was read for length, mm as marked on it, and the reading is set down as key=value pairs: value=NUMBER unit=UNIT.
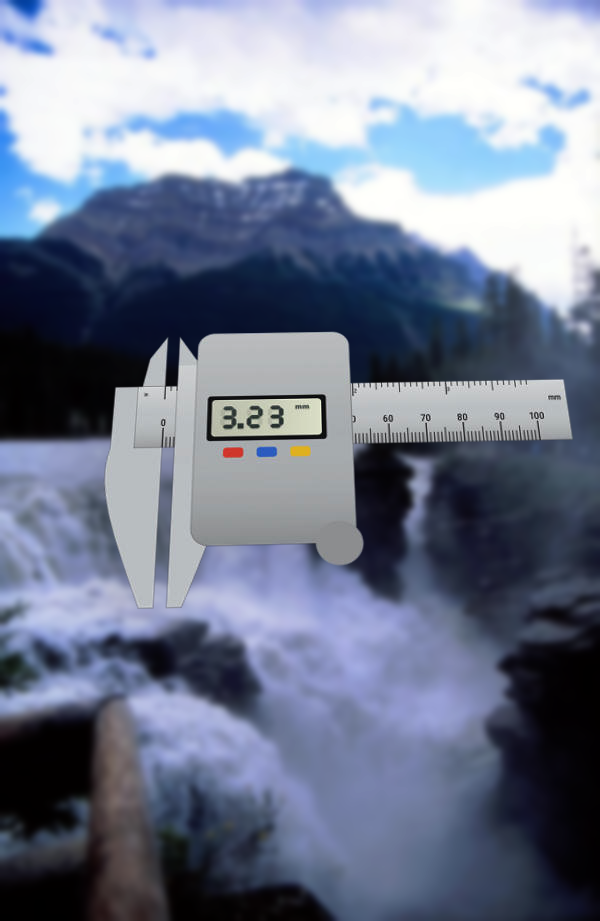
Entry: value=3.23 unit=mm
